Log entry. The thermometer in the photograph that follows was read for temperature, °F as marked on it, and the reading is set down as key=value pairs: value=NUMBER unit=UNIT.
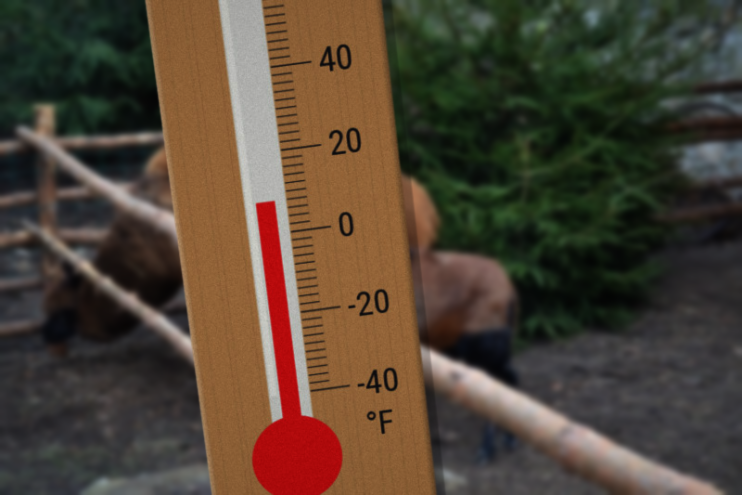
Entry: value=8 unit=°F
